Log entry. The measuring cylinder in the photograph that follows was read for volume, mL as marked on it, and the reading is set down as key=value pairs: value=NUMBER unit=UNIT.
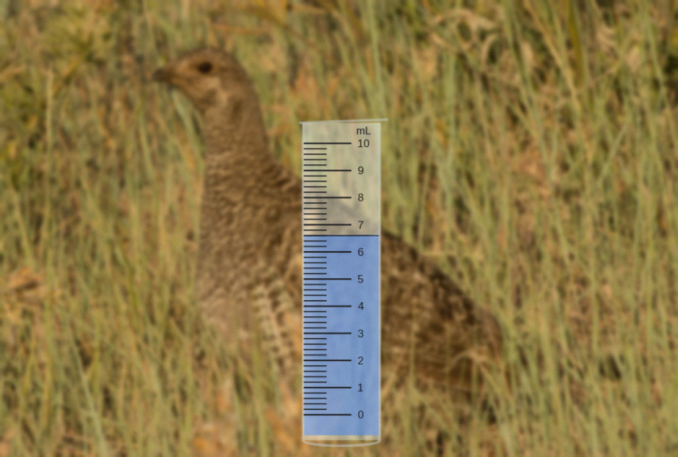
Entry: value=6.6 unit=mL
